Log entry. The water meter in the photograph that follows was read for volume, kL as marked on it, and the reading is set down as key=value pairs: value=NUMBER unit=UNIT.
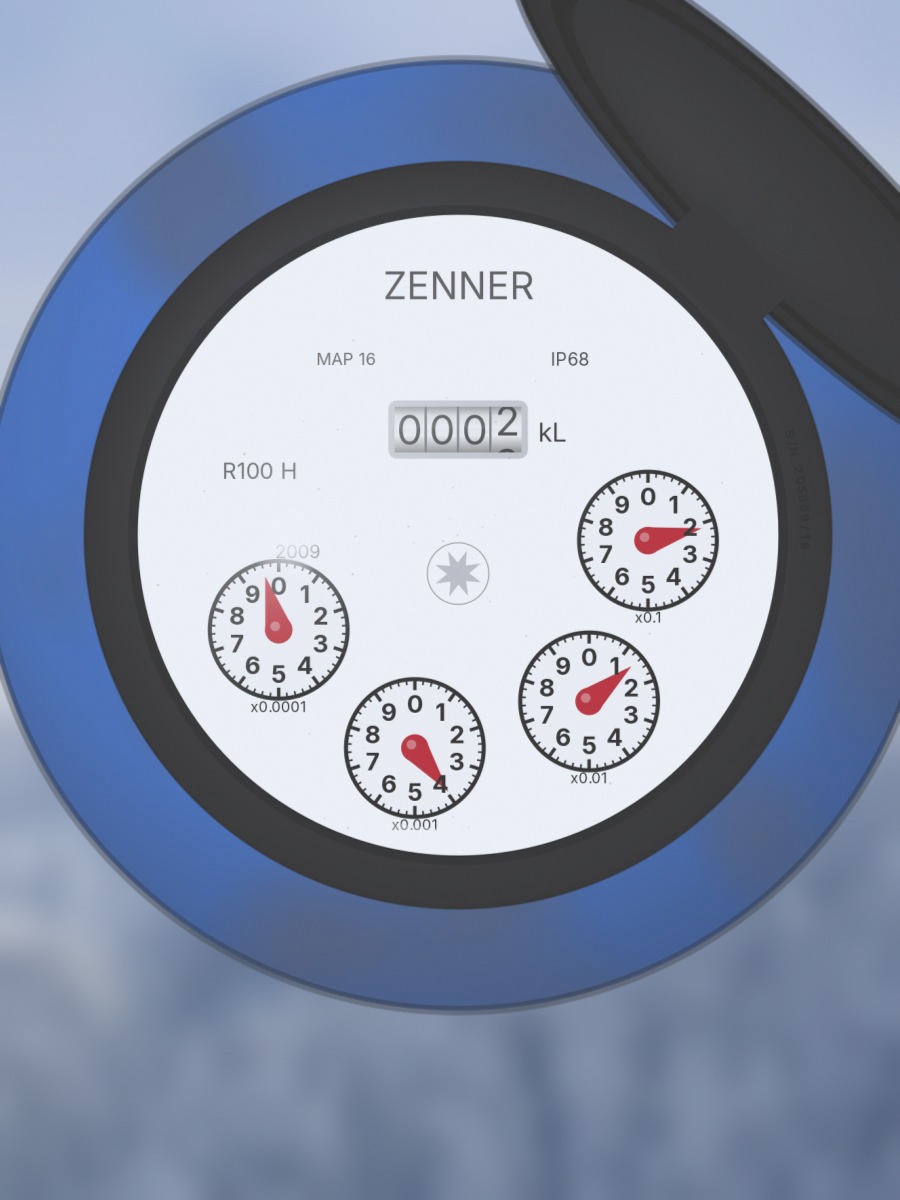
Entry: value=2.2139 unit=kL
